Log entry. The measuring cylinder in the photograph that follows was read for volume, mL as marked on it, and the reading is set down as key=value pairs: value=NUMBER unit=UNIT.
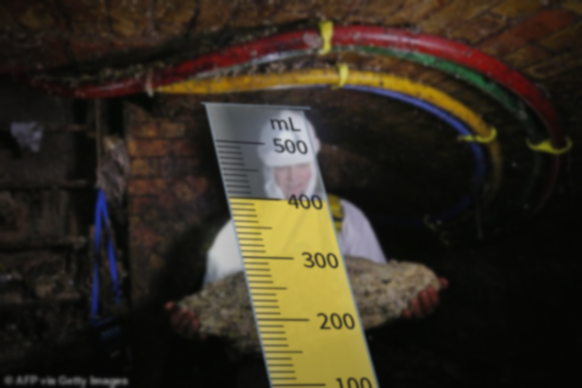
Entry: value=400 unit=mL
